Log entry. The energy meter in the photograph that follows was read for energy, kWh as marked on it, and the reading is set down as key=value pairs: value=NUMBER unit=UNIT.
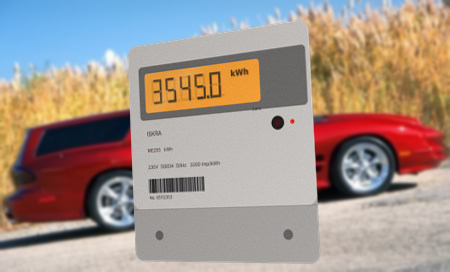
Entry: value=3545.0 unit=kWh
